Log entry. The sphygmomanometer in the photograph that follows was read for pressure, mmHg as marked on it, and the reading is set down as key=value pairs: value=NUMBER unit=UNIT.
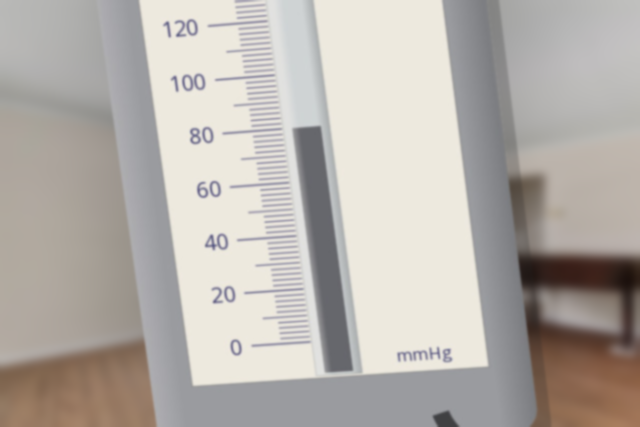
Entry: value=80 unit=mmHg
